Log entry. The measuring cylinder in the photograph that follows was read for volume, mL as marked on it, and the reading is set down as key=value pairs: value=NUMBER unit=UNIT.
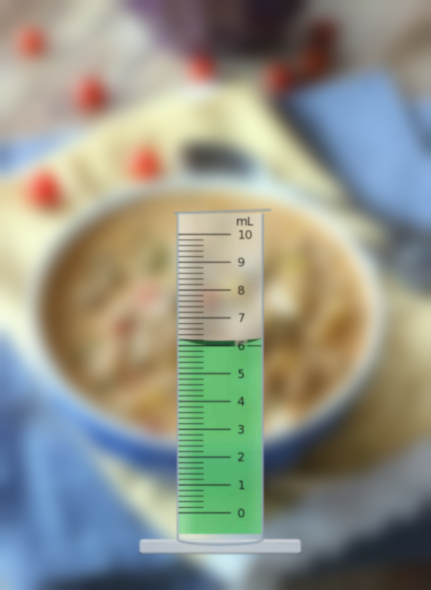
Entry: value=6 unit=mL
